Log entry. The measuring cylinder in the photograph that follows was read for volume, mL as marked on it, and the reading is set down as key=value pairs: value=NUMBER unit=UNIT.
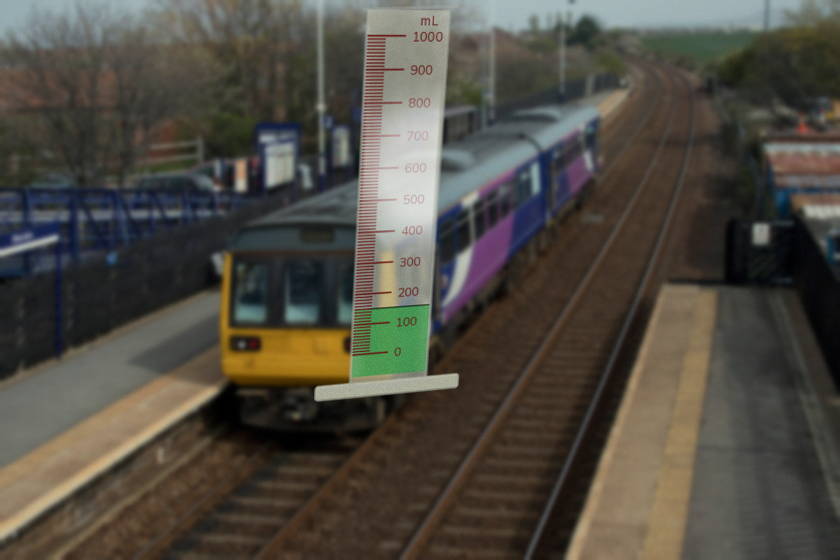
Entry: value=150 unit=mL
